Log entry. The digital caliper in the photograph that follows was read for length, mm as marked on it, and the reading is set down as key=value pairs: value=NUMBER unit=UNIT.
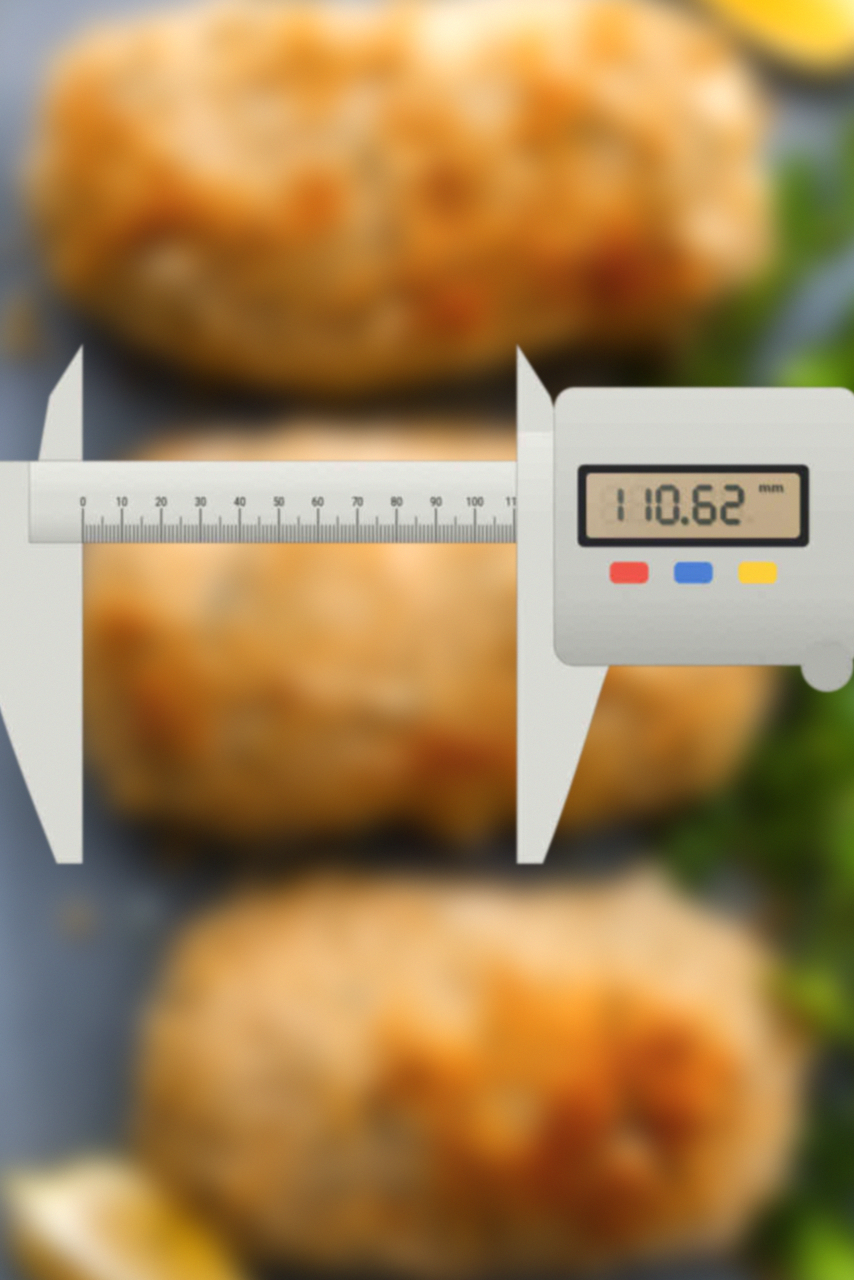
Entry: value=110.62 unit=mm
